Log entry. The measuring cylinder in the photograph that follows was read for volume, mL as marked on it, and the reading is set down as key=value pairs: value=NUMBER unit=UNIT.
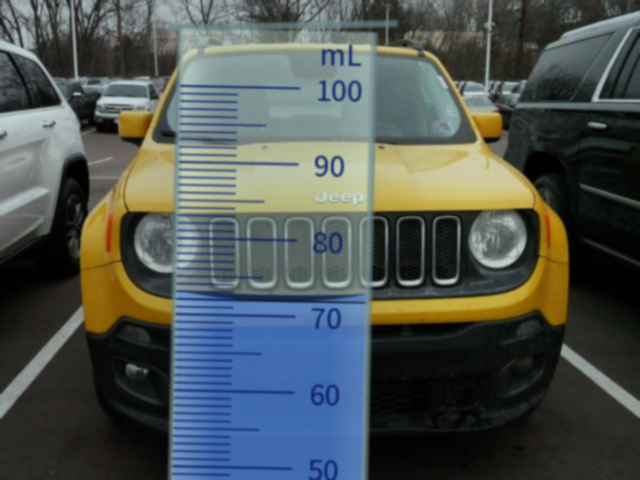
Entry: value=72 unit=mL
